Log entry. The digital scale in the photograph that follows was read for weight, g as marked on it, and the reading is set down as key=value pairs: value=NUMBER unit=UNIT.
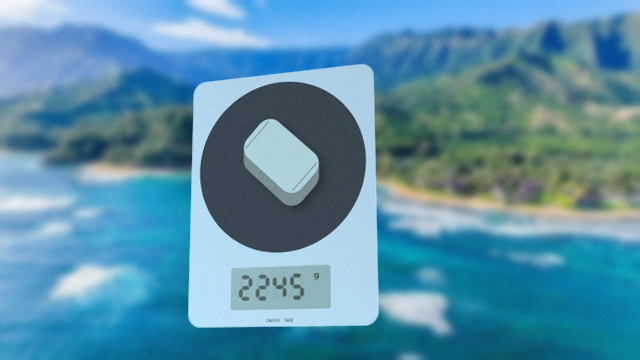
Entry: value=2245 unit=g
